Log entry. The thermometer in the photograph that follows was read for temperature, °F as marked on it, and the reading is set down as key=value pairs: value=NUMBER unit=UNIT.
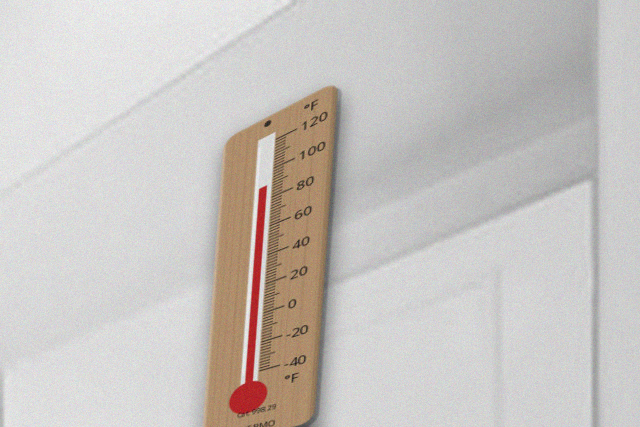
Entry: value=90 unit=°F
